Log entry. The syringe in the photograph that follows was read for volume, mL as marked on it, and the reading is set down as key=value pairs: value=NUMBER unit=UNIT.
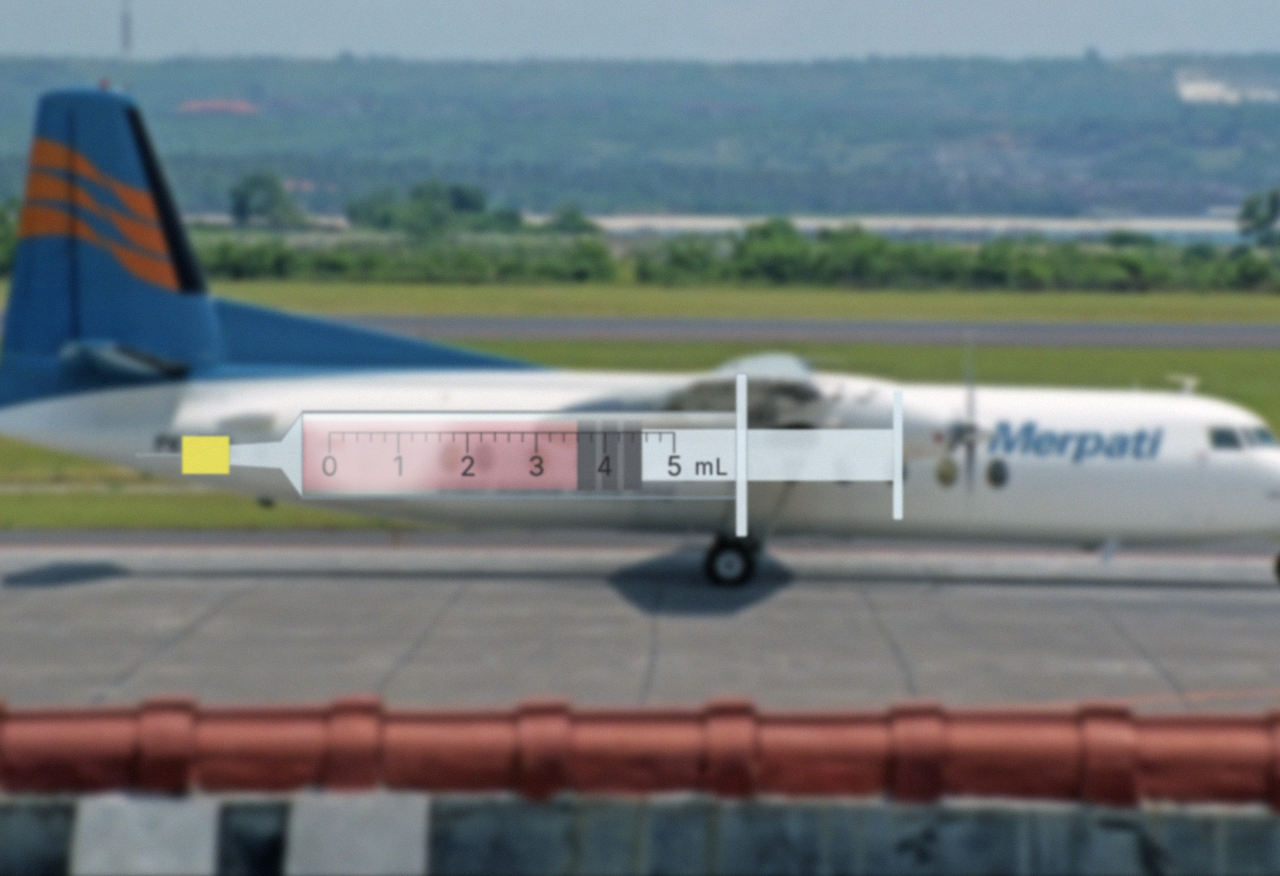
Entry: value=3.6 unit=mL
